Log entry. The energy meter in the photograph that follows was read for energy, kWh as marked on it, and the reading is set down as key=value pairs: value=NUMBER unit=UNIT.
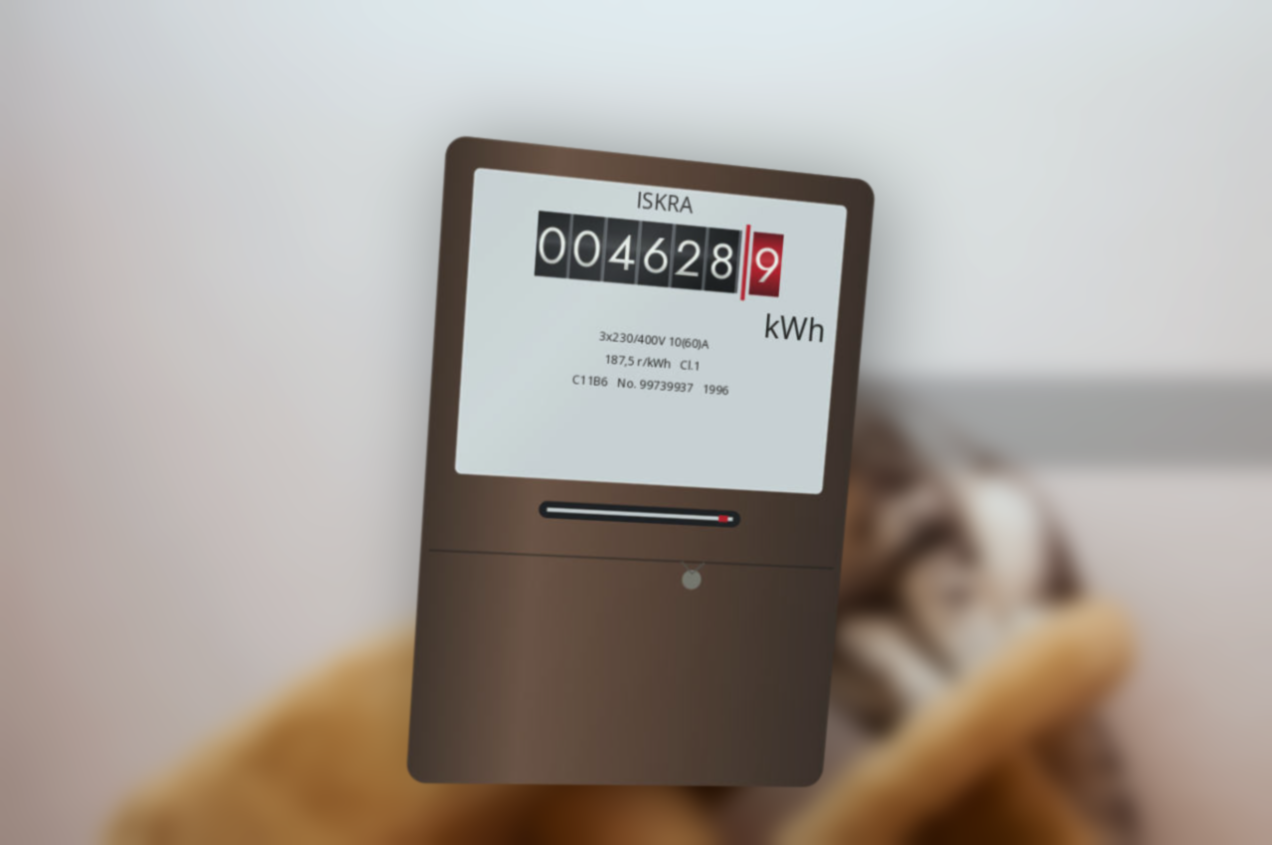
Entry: value=4628.9 unit=kWh
